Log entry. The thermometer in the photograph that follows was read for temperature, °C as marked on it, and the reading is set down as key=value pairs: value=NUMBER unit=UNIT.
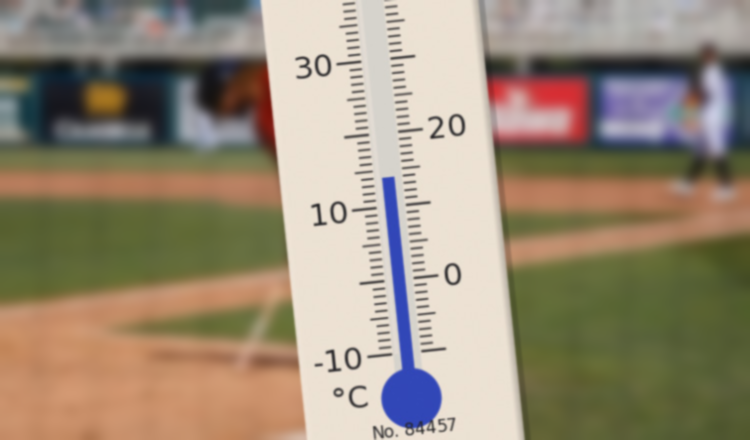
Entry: value=14 unit=°C
